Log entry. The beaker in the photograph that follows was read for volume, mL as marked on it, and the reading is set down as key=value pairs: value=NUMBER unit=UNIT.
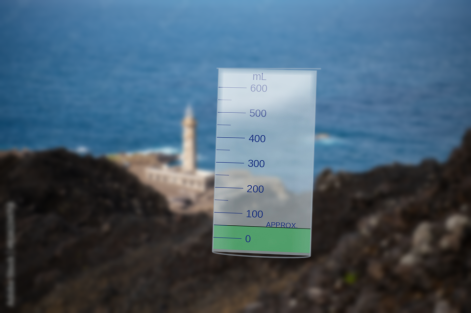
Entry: value=50 unit=mL
